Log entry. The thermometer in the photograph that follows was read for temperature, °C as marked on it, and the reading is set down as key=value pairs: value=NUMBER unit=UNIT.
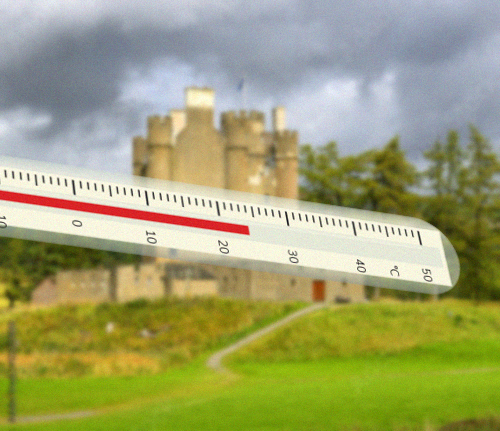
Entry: value=24 unit=°C
